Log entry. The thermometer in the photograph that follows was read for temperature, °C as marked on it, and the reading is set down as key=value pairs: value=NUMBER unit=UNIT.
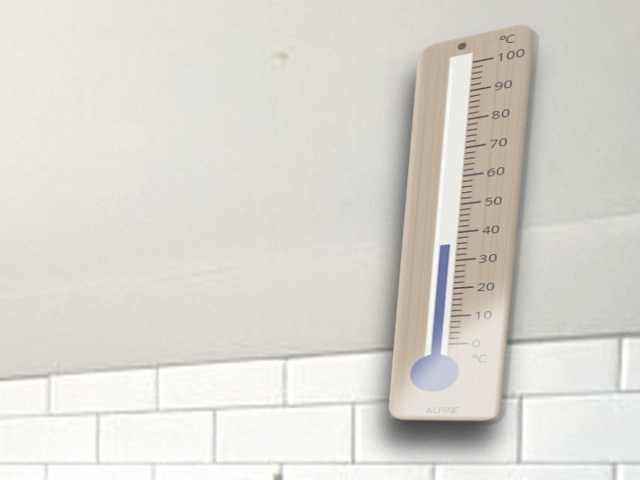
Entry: value=36 unit=°C
